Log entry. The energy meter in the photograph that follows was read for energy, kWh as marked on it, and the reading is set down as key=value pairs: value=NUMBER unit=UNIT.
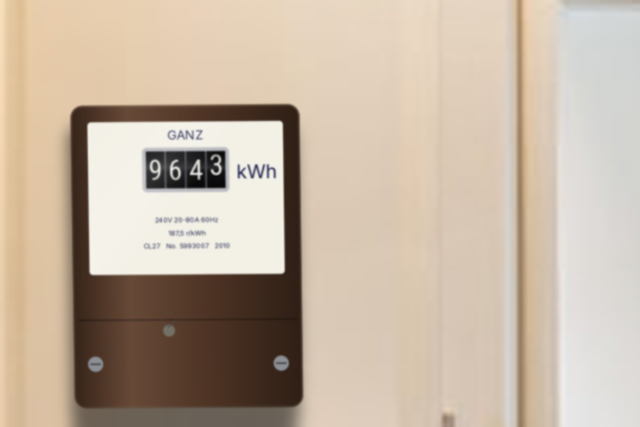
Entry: value=9643 unit=kWh
